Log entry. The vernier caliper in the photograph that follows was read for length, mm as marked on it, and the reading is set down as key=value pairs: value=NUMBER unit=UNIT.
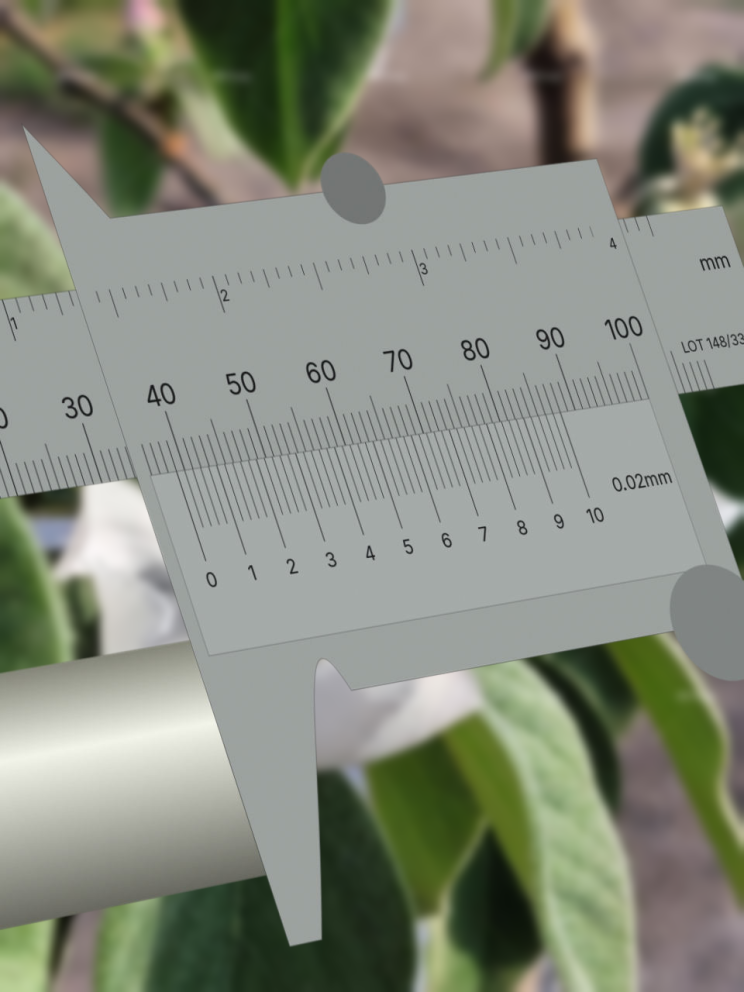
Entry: value=39.0 unit=mm
